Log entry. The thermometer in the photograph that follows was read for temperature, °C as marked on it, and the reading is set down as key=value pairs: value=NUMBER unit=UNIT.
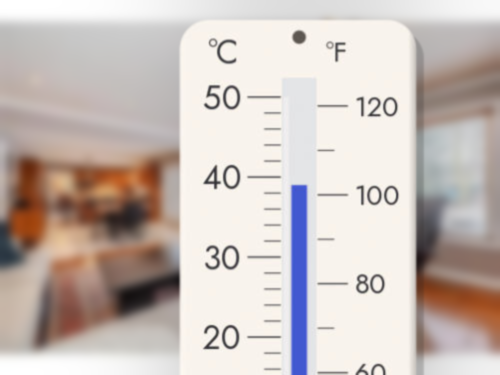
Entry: value=39 unit=°C
